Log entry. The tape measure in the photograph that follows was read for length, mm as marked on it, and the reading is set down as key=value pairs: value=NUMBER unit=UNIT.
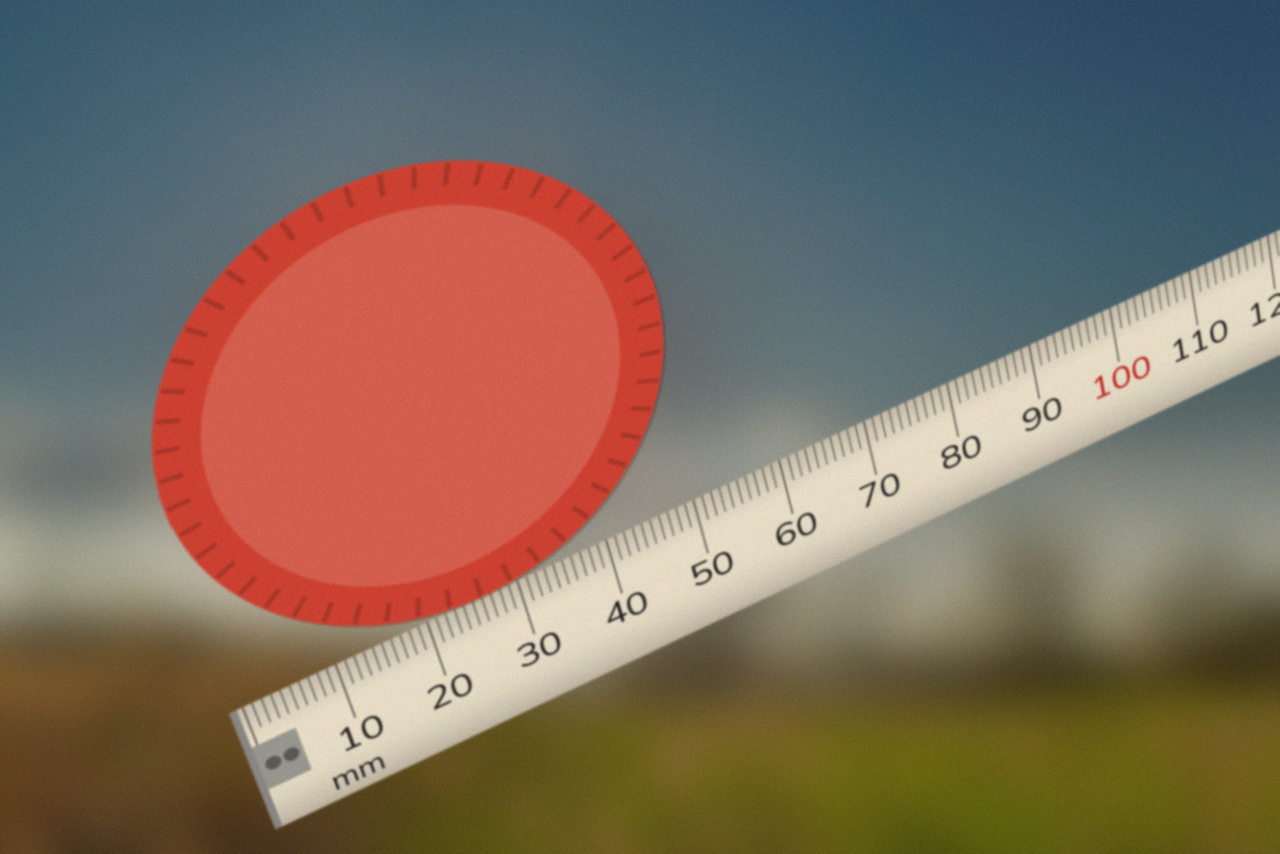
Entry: value=52 unit=mm
